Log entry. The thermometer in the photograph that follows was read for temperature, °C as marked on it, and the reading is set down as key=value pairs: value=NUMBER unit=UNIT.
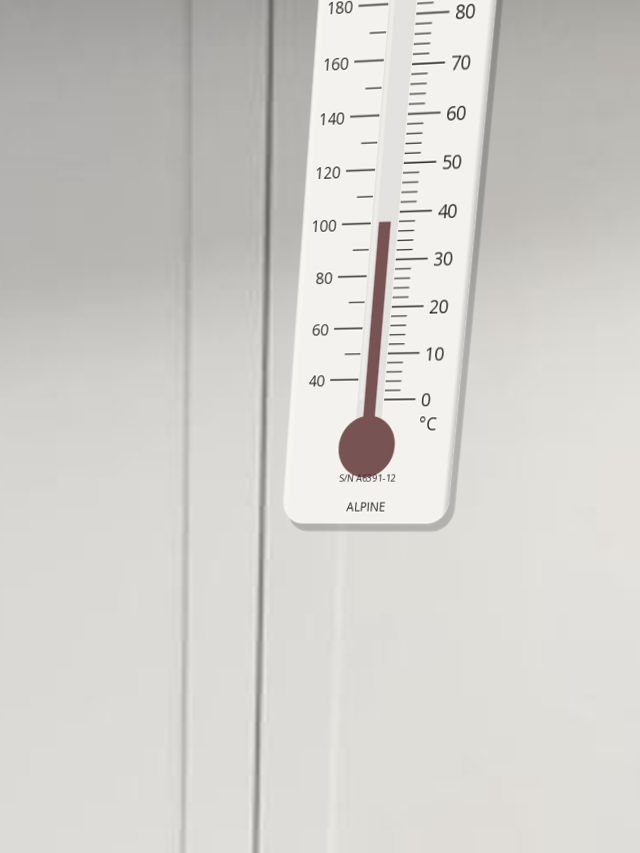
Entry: value=38 unit=°C
